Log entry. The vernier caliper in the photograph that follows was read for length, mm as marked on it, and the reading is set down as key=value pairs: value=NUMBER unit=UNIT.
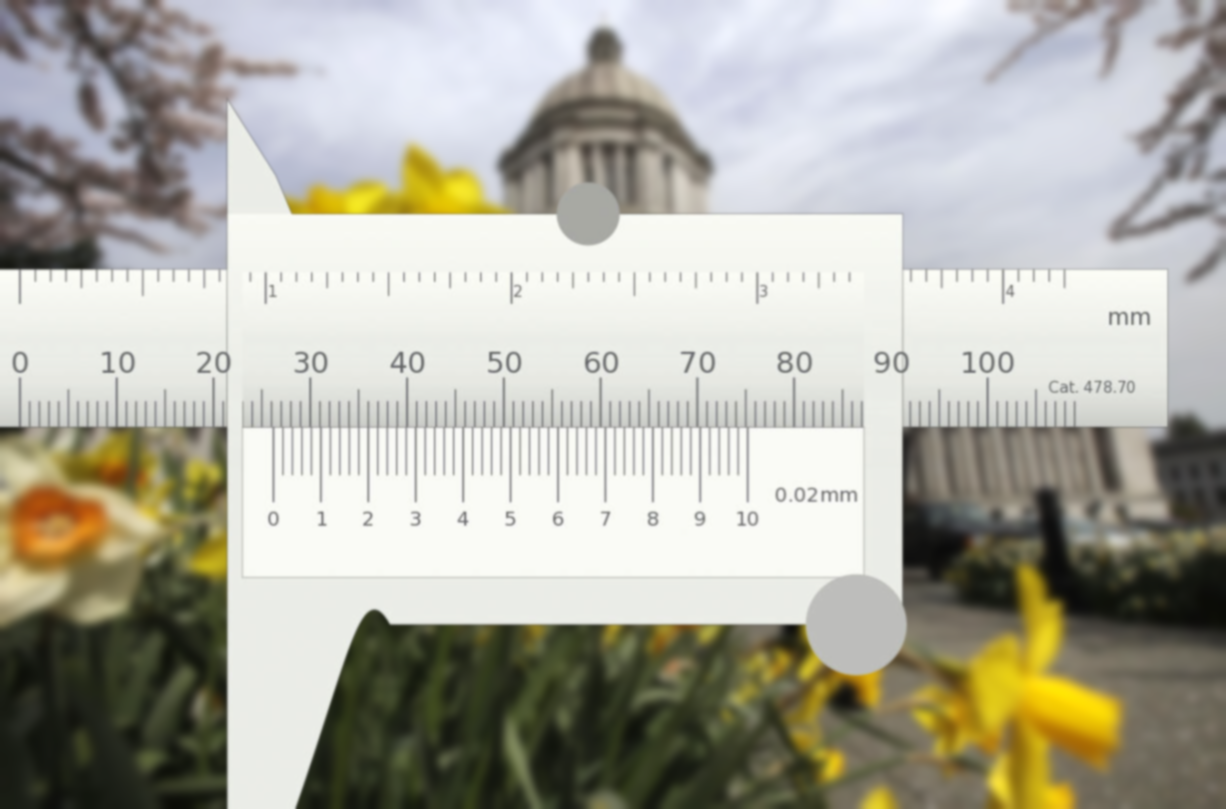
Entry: value=26.2 unit=mm
